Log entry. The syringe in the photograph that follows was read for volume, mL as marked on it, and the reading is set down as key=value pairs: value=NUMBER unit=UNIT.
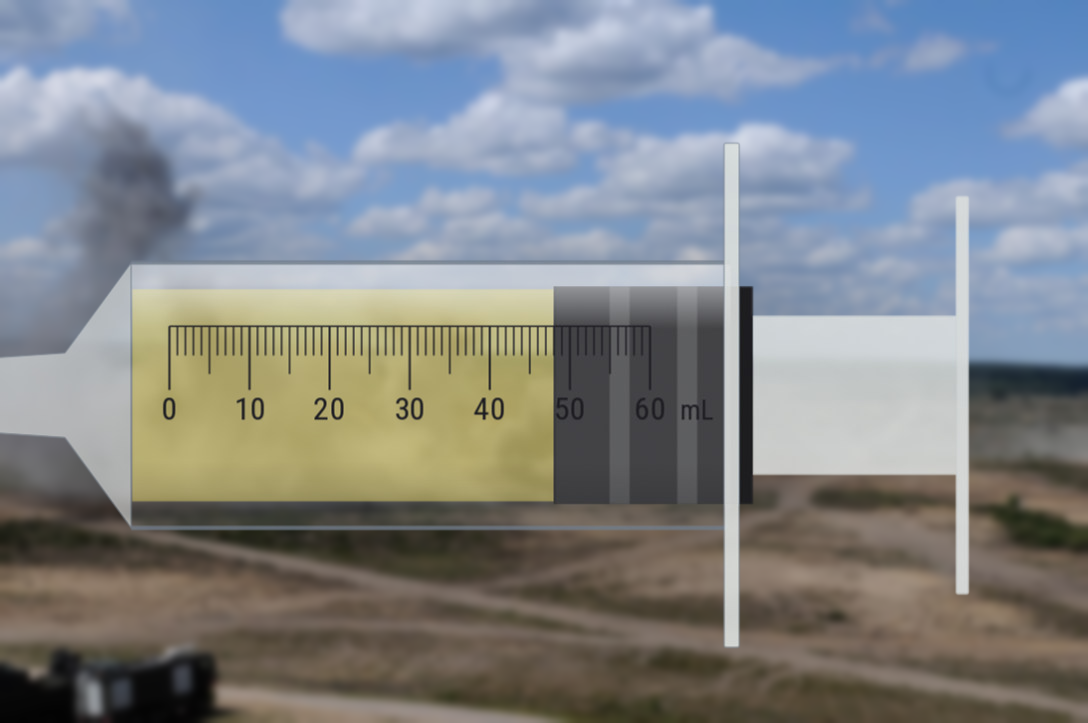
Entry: value=48 unit=mL
